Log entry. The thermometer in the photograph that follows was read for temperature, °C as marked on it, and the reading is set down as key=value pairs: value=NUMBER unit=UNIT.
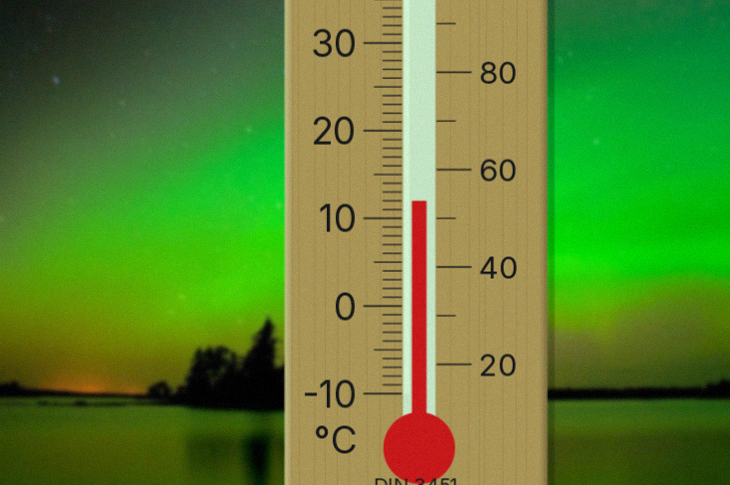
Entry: value=12 unit=°C
